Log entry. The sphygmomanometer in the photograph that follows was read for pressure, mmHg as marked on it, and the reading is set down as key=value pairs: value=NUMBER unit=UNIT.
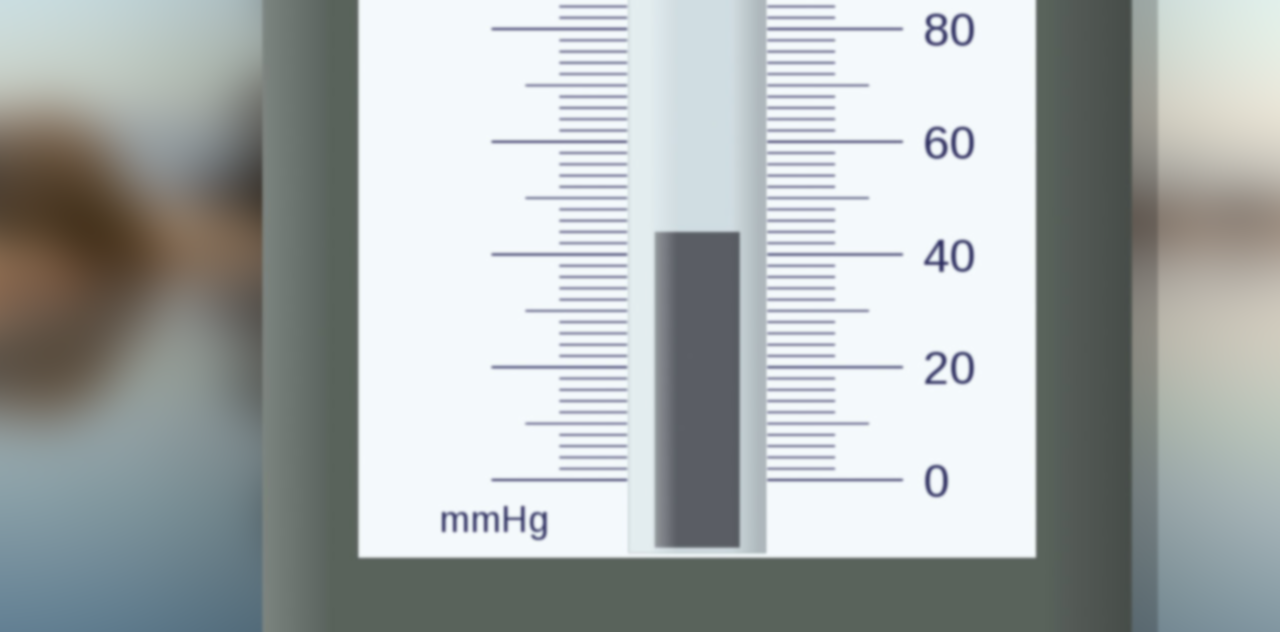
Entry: value=44 unit=mmHg
